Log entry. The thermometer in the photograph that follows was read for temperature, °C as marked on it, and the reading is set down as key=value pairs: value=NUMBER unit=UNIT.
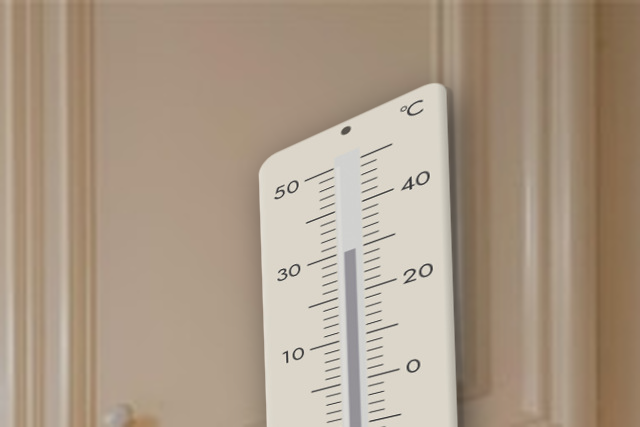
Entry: value=30 unit=°C
